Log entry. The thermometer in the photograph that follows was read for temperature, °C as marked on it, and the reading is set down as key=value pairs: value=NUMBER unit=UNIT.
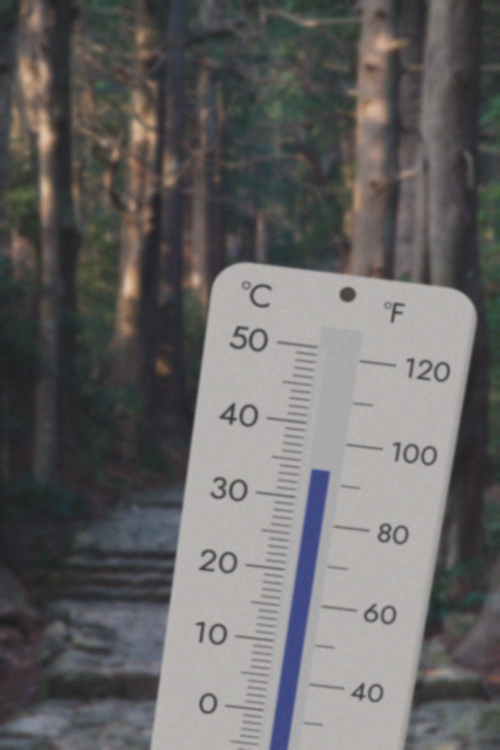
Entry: value=34 unit=°C
